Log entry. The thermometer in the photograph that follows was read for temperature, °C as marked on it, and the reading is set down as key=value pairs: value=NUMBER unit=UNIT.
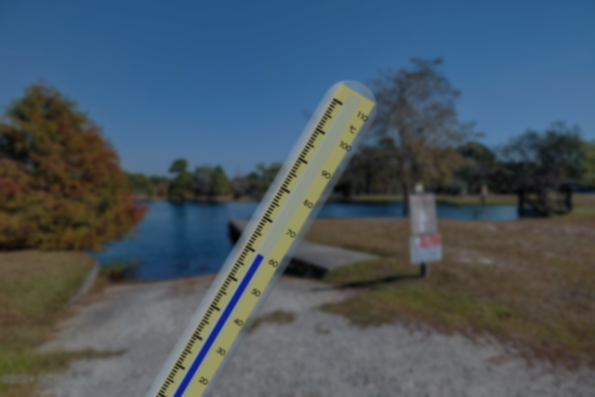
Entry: value=60 unit=°C
